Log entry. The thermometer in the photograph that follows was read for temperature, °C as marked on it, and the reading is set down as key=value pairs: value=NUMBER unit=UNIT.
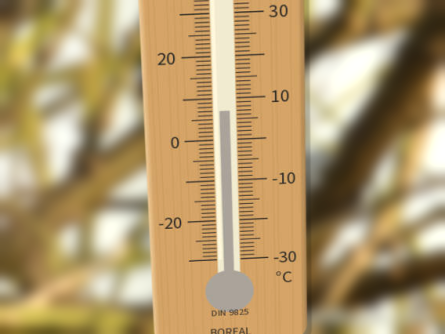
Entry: value=7 unit=°C
